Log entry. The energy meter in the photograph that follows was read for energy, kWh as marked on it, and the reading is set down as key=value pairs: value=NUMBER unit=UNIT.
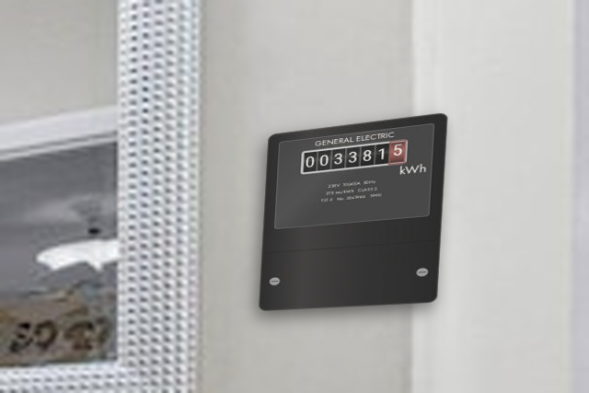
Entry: value=3381.5 unit=kWh
